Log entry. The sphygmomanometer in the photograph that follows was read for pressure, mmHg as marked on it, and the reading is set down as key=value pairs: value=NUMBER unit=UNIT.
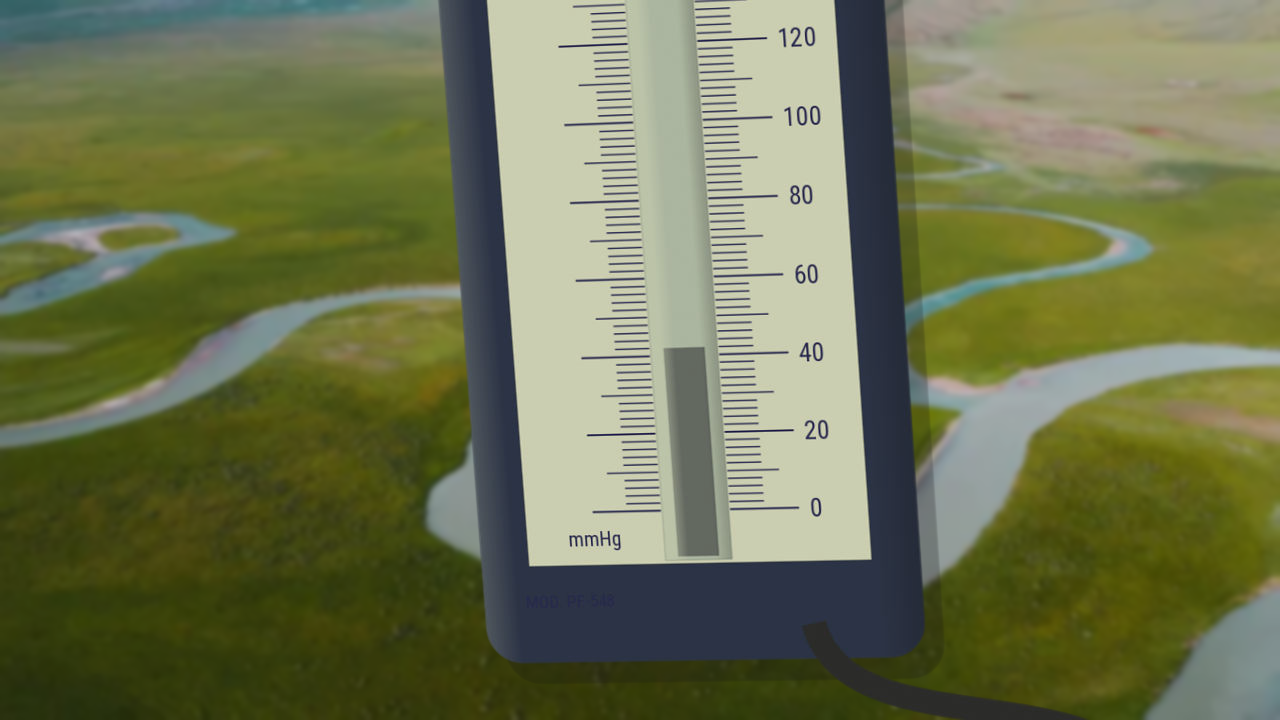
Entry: value=42 unit=mmHg
